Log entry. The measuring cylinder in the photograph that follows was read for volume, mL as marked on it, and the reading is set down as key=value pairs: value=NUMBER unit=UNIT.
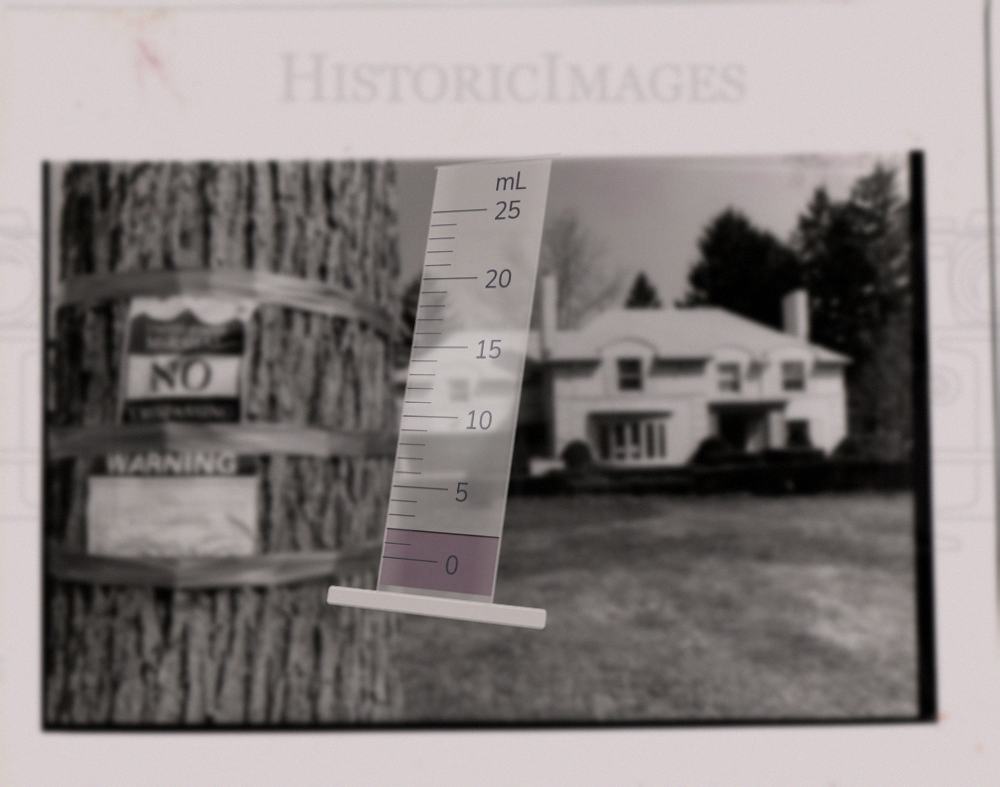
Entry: value=2 unit=mL
